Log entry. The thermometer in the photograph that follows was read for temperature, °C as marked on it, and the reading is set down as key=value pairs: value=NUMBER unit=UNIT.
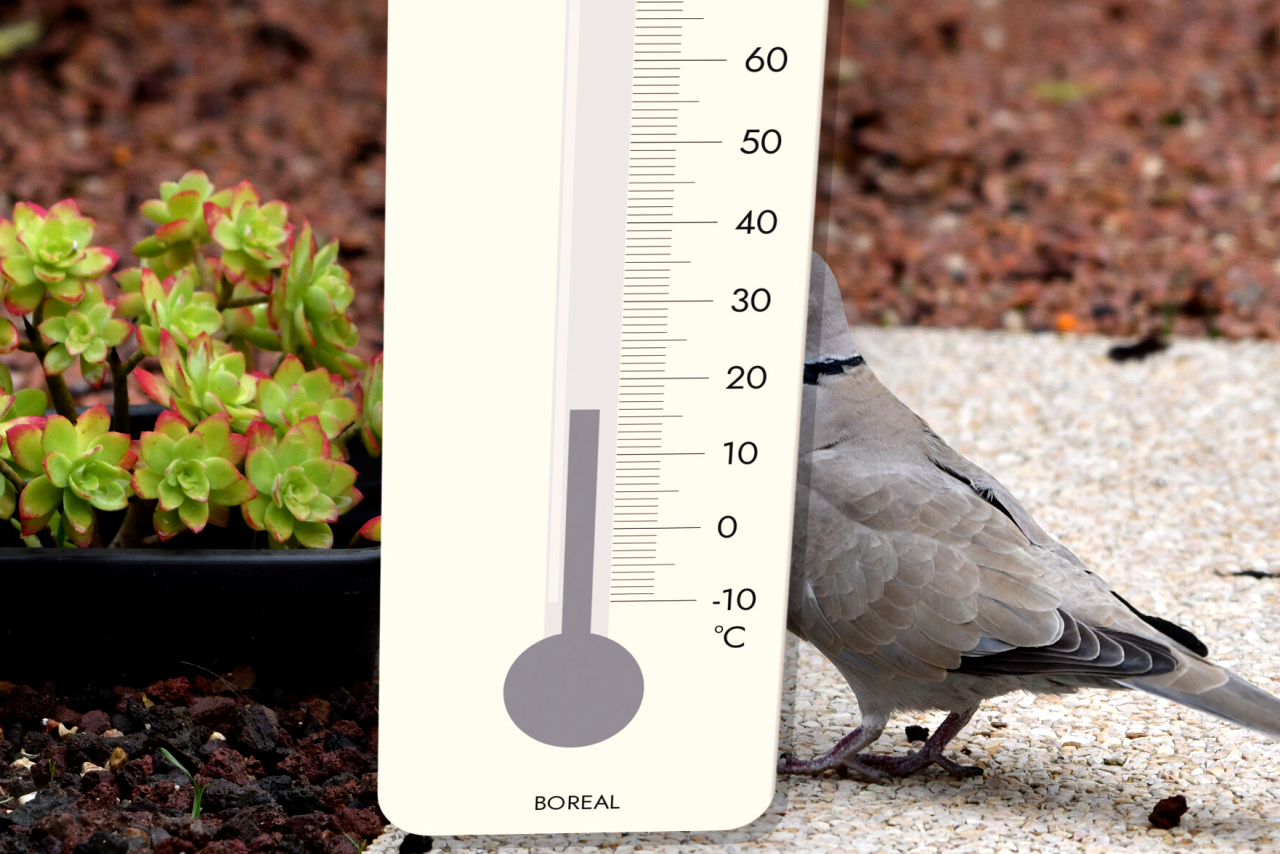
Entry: value=16 unit=°C
